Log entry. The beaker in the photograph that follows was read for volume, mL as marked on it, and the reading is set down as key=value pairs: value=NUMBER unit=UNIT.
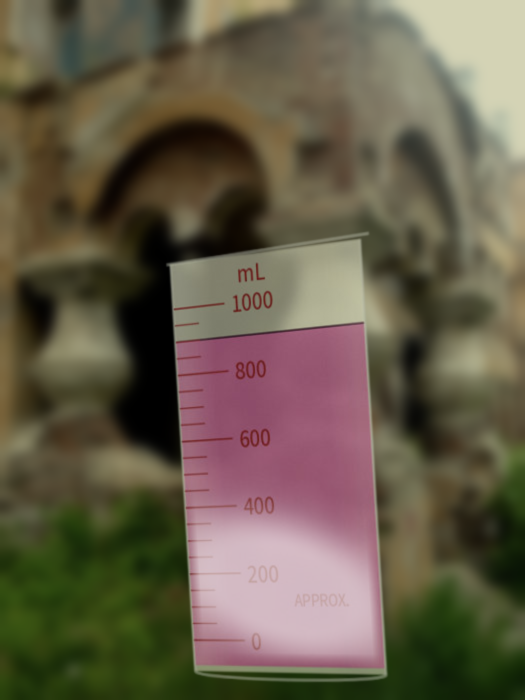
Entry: value=900 unit=mL
